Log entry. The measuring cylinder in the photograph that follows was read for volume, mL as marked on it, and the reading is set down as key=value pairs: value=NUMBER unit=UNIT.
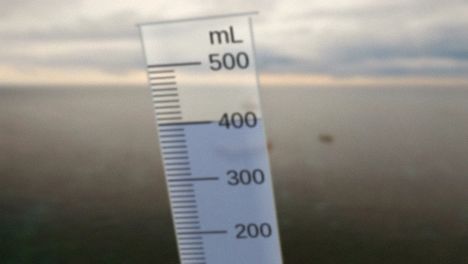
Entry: value=400 unit=mL
